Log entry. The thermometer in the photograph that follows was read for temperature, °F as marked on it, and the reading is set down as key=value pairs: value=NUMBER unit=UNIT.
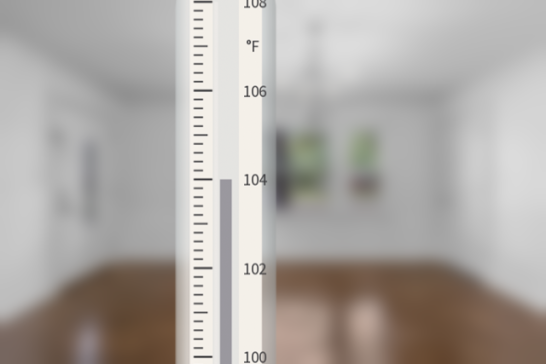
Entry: value=104 unit=°F
